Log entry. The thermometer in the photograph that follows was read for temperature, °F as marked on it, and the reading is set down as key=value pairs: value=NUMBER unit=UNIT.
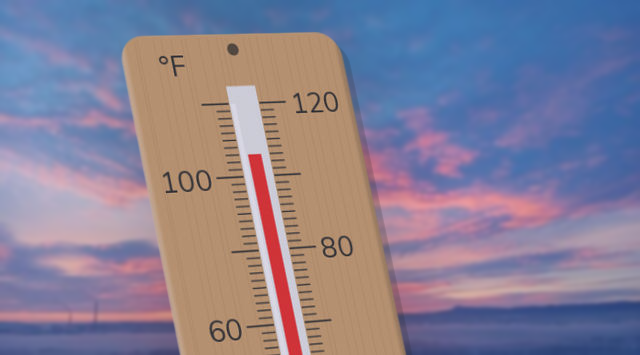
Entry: value=106 unit=°F
